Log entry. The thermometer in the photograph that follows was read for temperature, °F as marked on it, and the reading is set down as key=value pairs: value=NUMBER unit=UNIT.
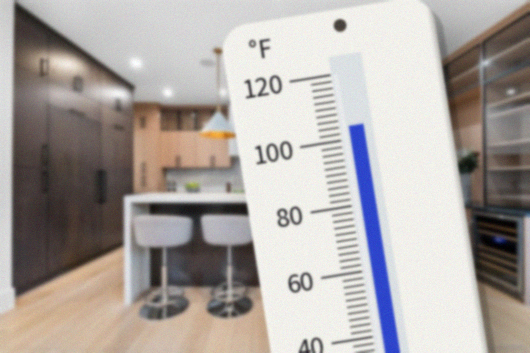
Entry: value=104 unit=°F
